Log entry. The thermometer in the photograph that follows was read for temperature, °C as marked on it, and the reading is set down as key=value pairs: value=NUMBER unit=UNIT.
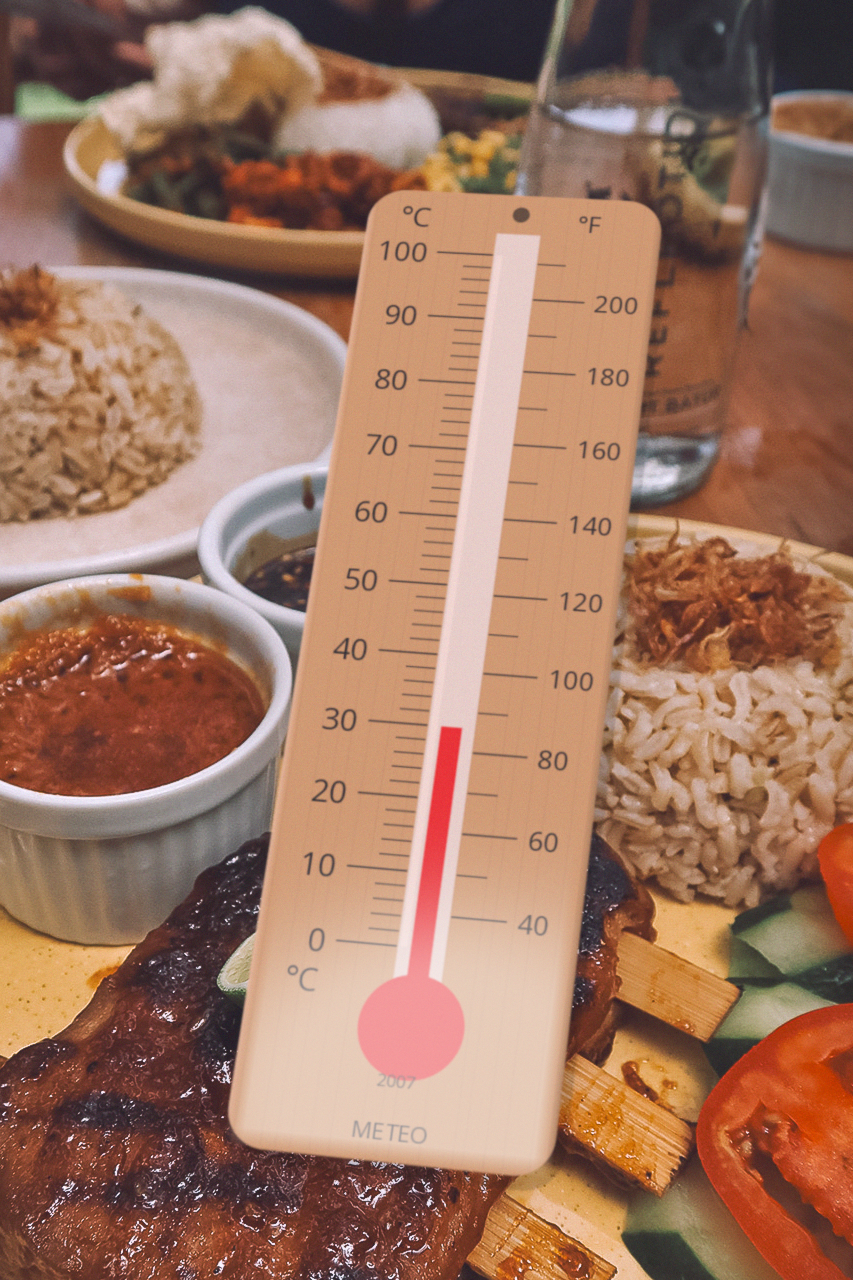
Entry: value=30 unit=°C
